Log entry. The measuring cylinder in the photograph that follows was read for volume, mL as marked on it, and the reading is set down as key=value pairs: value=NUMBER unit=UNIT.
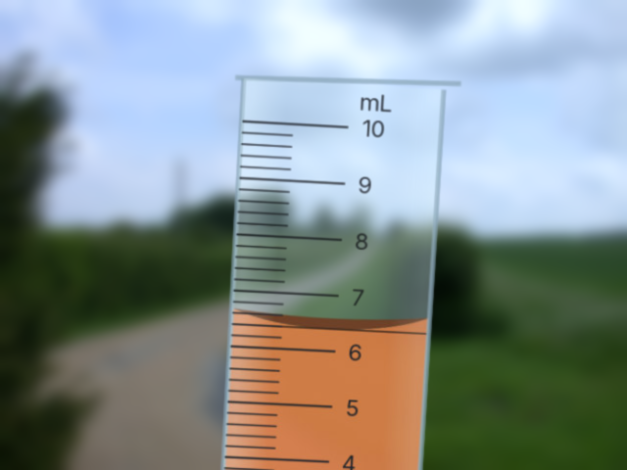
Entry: value=6.4 unit=mL
